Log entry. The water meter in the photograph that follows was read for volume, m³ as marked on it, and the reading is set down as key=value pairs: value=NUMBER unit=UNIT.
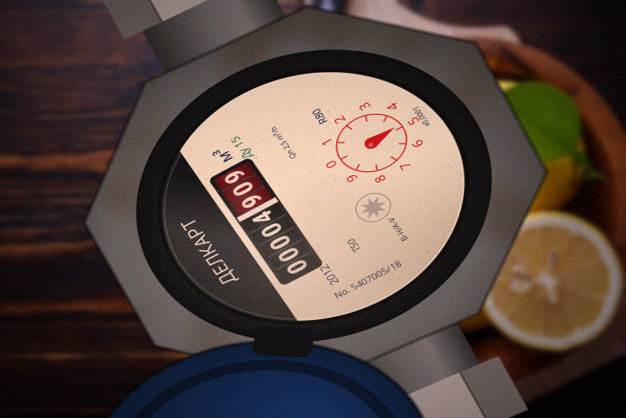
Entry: value=4.9094 unit=m³
